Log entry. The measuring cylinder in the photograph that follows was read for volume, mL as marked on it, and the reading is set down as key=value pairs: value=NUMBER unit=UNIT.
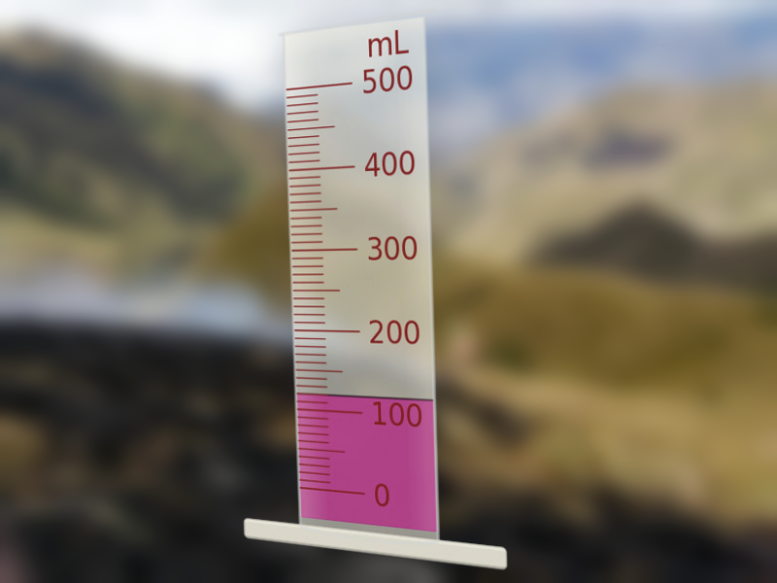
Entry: value=120 unit=mL
